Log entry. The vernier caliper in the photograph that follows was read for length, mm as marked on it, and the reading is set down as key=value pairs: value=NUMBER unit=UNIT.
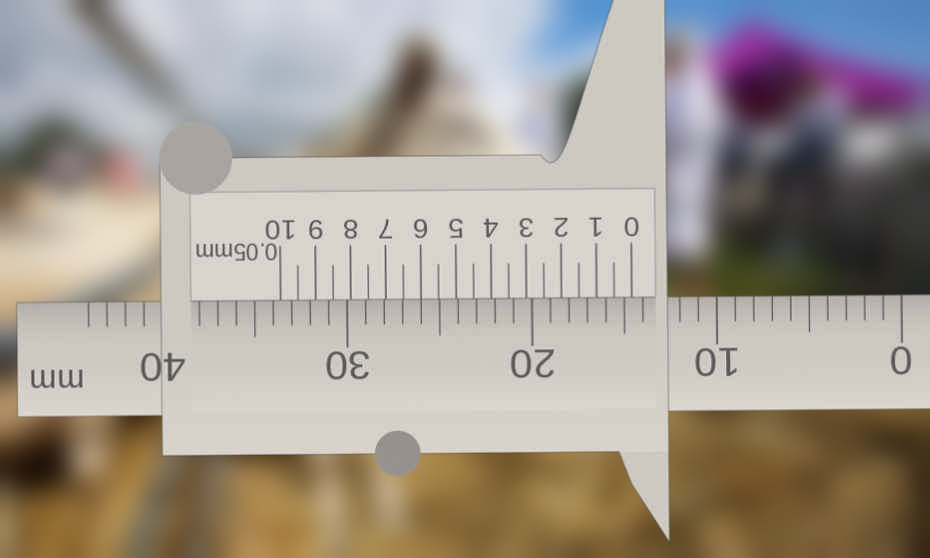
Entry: value=14.6 unit=mm
